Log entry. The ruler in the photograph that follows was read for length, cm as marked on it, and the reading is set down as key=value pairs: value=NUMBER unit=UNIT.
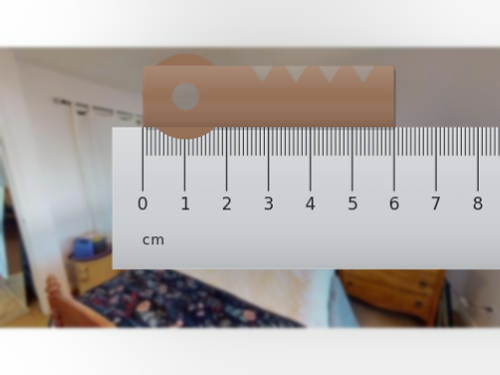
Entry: value=6 unit=cm
